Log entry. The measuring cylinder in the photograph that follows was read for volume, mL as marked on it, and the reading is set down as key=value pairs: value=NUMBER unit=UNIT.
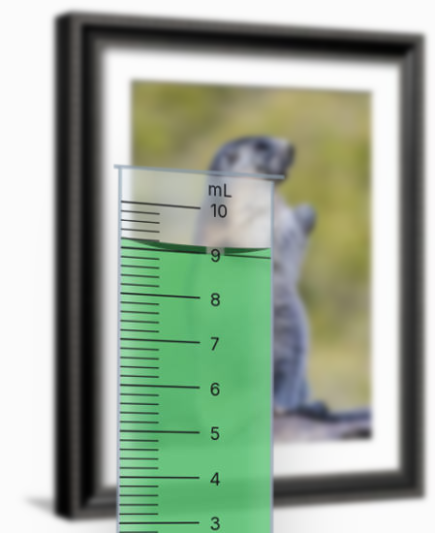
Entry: value=9 unit=mL
